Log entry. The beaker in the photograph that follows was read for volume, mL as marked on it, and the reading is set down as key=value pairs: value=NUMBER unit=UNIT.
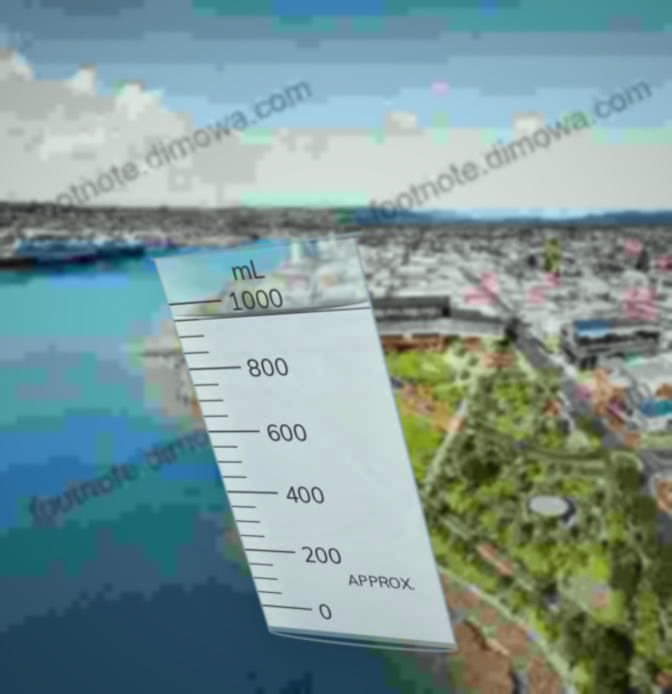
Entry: value=950 unit=mL
